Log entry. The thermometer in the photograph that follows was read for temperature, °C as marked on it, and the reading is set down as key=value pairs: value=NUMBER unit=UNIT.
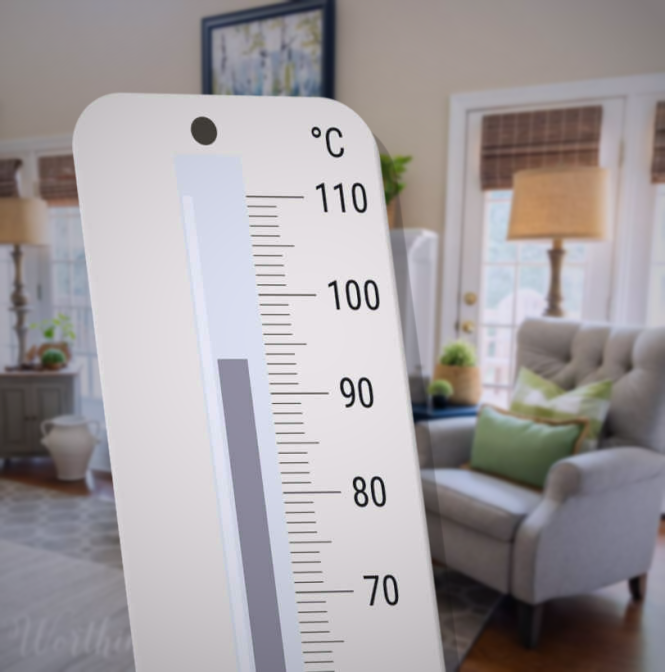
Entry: value=93.5 unit=°C
